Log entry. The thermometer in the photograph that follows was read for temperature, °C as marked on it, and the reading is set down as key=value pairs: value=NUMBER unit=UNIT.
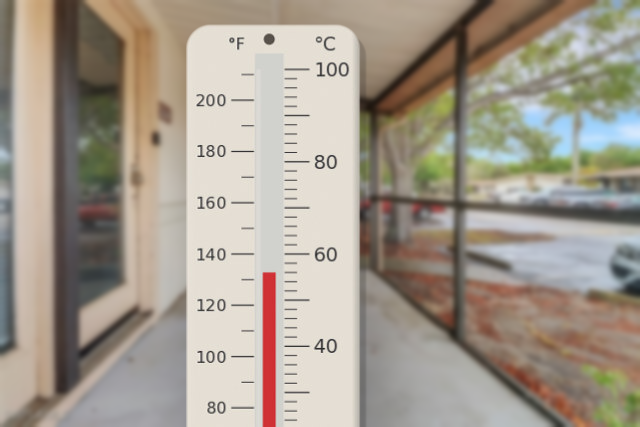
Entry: value=56 unit=°C
